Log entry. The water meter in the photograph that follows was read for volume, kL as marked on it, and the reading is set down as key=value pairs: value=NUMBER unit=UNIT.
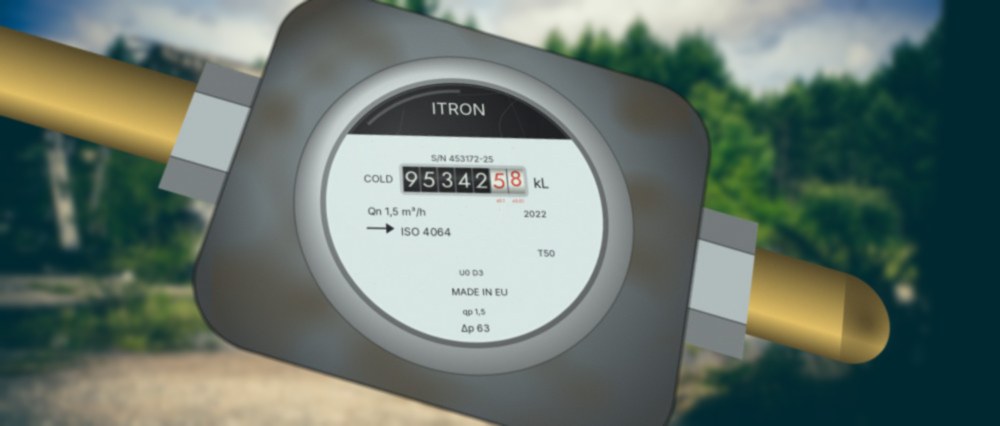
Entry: value=95342.58 unit=kL
